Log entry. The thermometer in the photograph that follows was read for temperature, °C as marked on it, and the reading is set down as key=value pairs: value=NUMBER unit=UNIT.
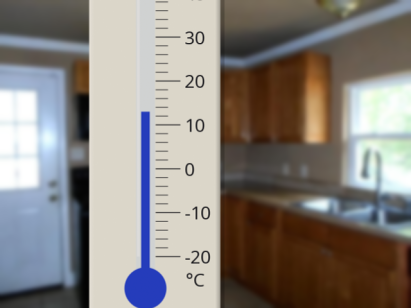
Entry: value=13 unit=°C
